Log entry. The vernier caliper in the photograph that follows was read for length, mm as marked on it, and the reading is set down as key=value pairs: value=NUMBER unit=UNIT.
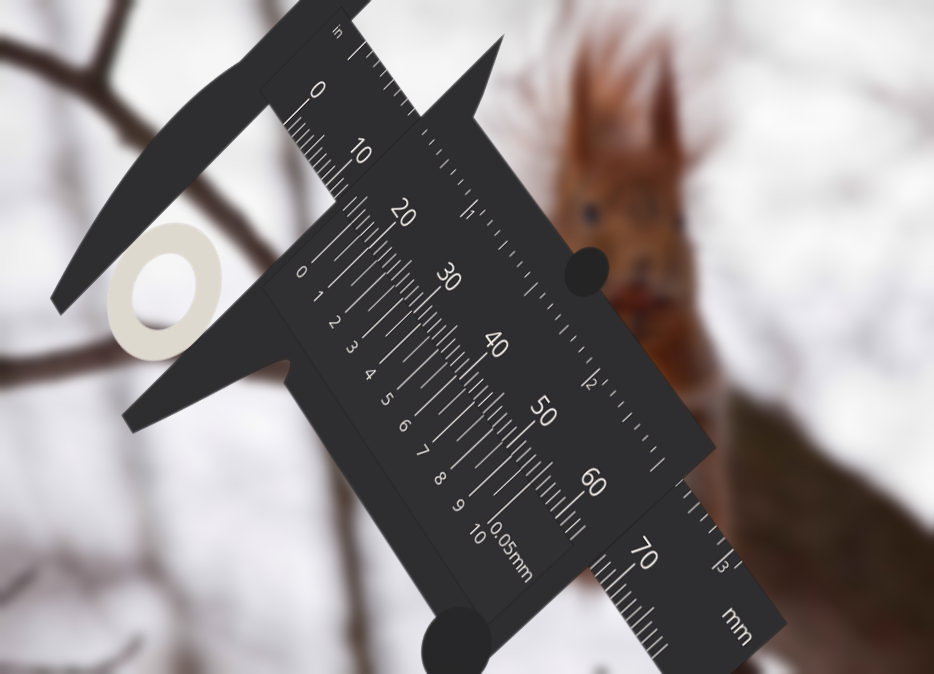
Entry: value=16.0 unit=mm
